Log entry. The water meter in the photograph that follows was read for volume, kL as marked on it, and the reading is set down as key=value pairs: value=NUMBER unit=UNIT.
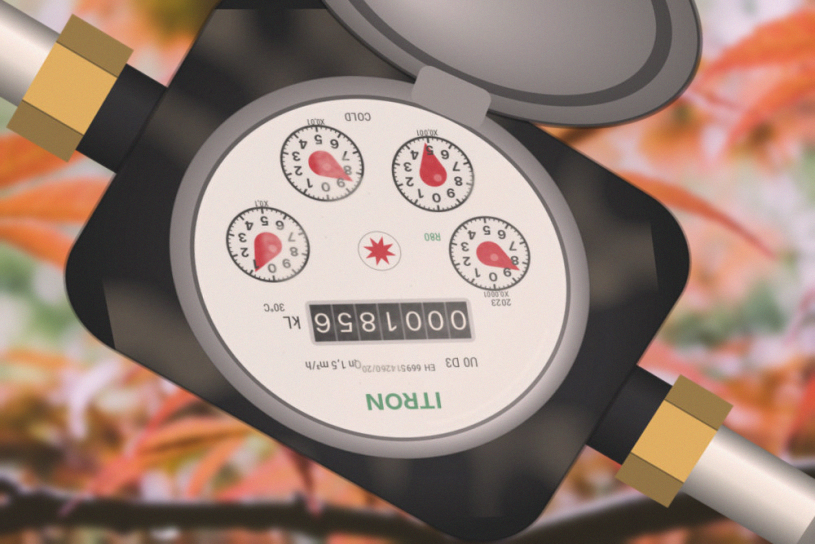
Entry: value=1856.0848 unit=kL
